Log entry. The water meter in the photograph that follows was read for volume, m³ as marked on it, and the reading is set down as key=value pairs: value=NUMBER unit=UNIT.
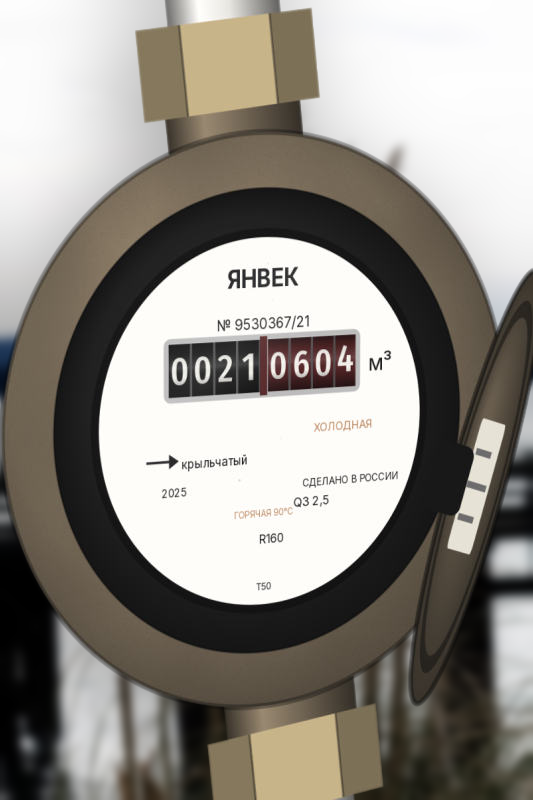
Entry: value=21.0604 unit=m³
